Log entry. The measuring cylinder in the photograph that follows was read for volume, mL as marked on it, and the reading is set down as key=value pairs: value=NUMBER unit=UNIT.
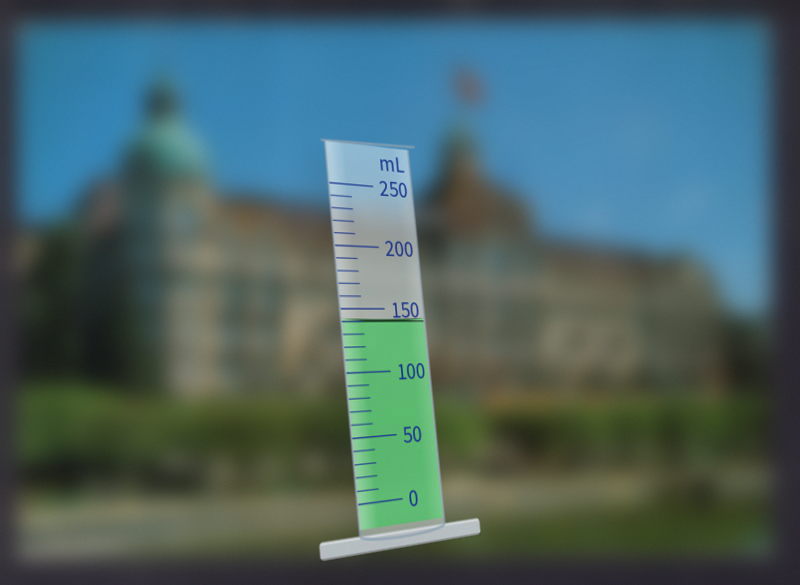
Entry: value=140 unit=mL
